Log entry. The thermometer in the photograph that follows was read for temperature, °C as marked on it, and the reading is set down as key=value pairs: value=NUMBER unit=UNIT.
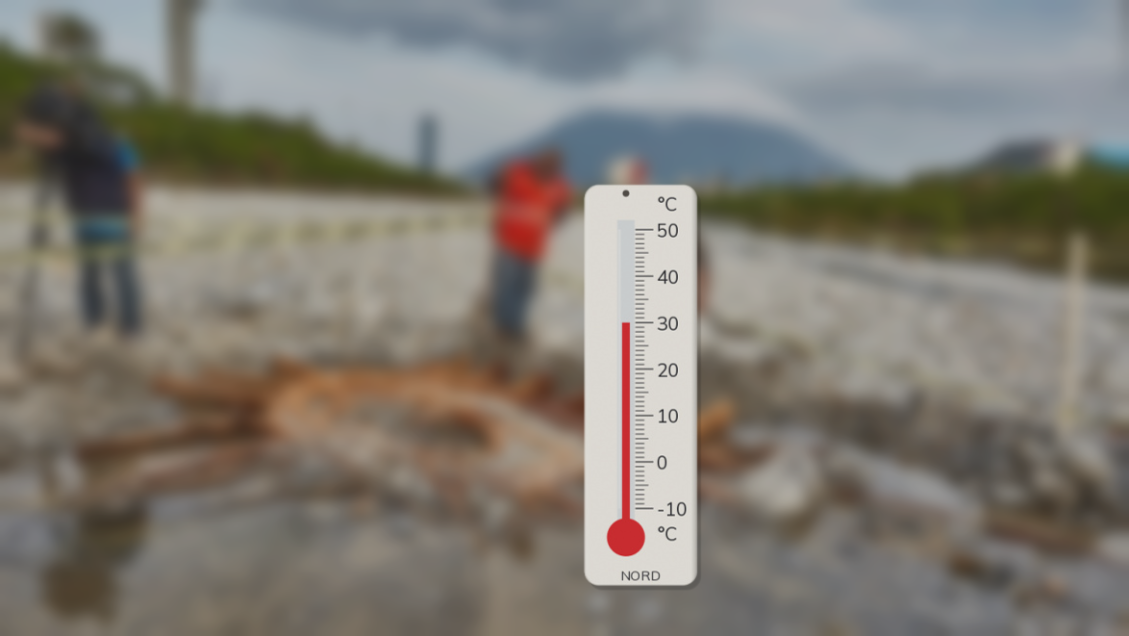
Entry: value=30 unit=°C
